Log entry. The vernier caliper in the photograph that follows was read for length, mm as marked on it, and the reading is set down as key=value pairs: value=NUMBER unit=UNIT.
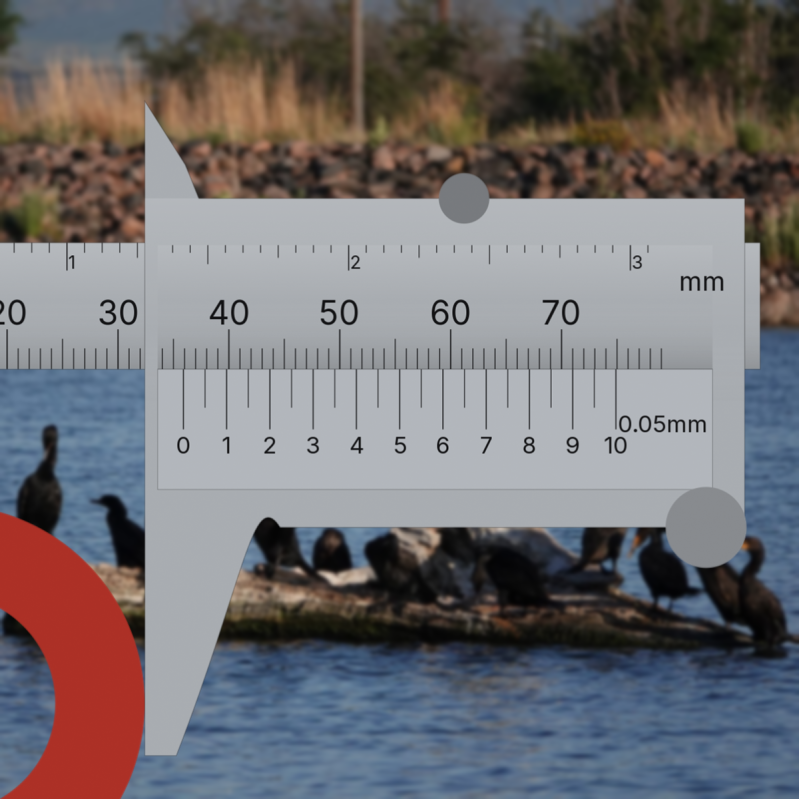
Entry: value=35.9 unit=mm
